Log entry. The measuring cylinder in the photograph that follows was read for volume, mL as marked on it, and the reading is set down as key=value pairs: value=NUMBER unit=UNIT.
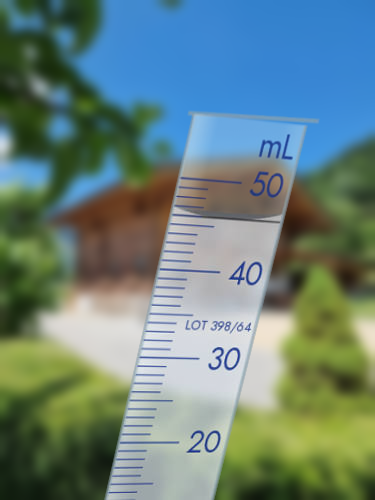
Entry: value=46 unit=mL
